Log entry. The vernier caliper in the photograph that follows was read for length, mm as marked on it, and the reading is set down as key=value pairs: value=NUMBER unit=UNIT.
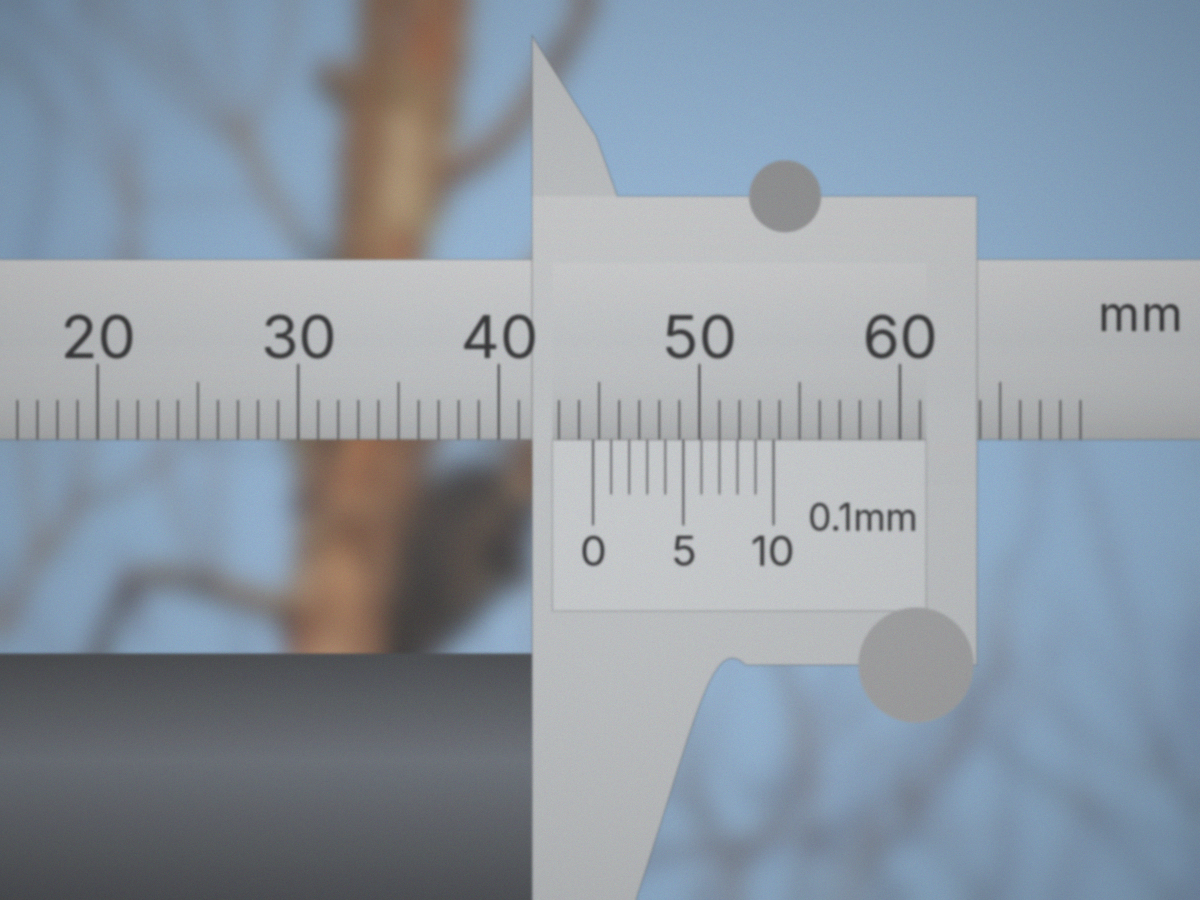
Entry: value=44.7 unit=mm
